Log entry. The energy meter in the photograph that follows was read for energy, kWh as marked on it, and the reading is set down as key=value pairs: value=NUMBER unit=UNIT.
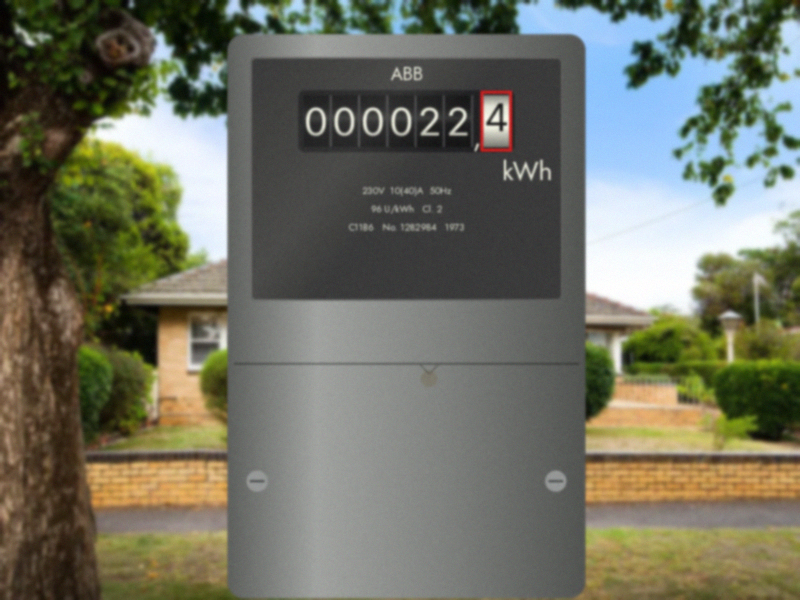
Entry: value=22.4 unit=kWh
